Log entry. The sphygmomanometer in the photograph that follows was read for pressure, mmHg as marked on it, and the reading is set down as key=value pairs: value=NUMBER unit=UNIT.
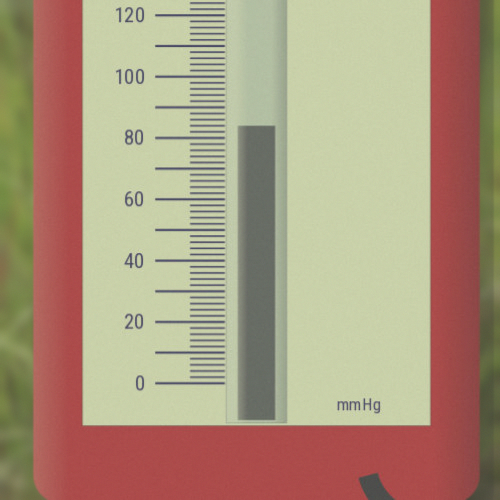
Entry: value=84 unit=mmHg
